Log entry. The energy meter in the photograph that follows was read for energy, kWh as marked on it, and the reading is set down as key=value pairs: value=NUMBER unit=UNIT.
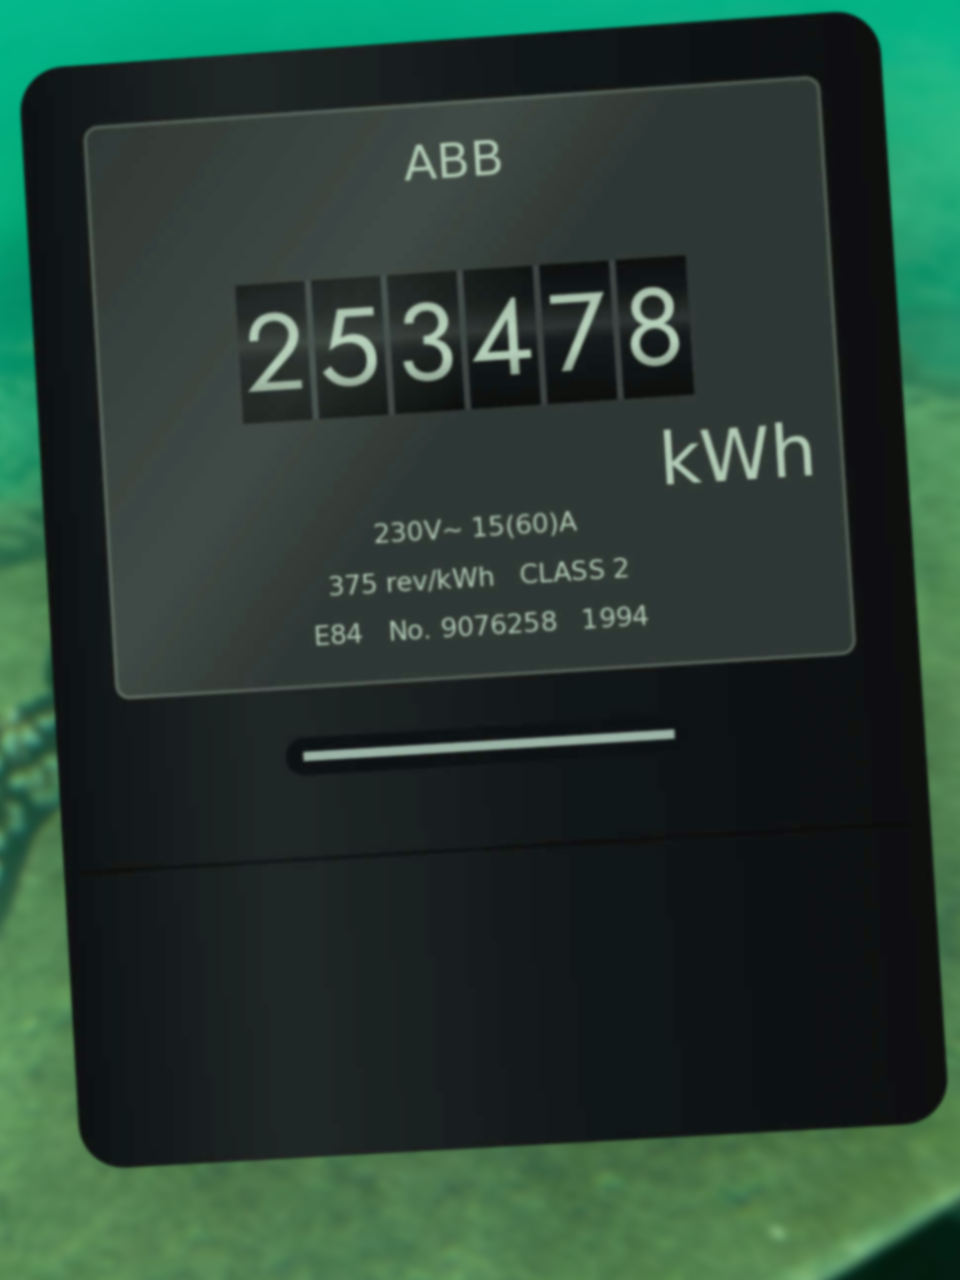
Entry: value=253478 unit=kWh
